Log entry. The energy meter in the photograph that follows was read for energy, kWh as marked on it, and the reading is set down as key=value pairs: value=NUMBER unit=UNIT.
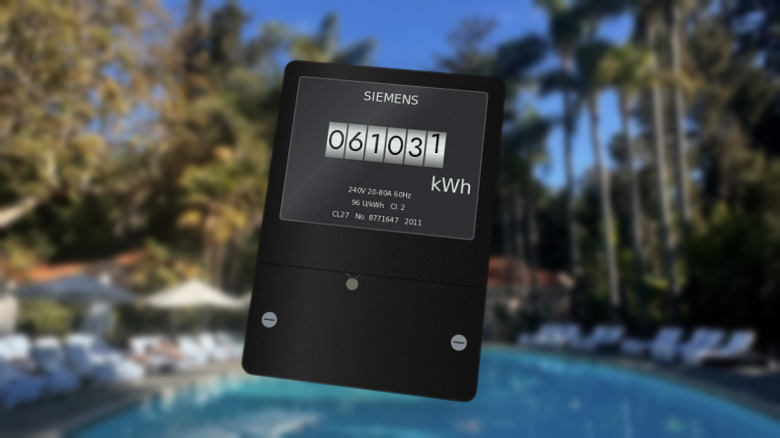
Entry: value=61031 unit=kWh
